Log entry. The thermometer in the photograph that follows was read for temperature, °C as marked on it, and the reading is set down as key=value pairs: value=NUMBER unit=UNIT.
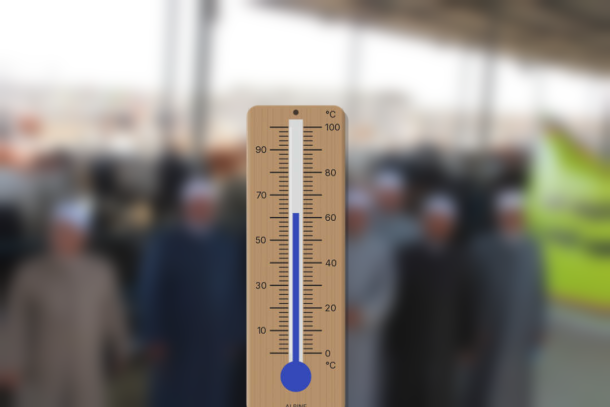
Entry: value=62 unit=°C
